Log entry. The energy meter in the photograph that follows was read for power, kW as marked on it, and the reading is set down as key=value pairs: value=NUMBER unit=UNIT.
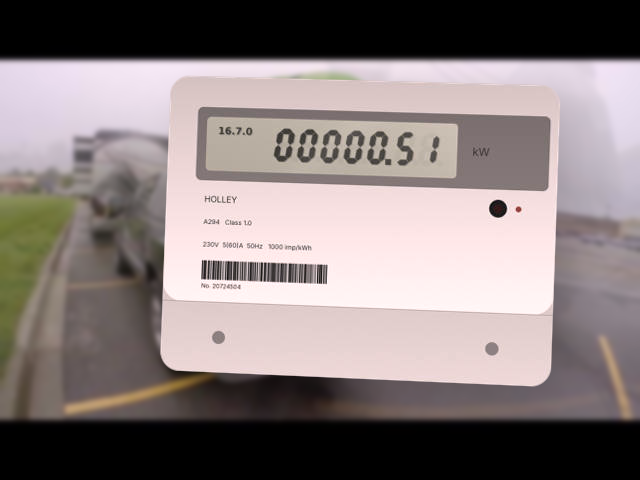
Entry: value=0.51 unit=kW
